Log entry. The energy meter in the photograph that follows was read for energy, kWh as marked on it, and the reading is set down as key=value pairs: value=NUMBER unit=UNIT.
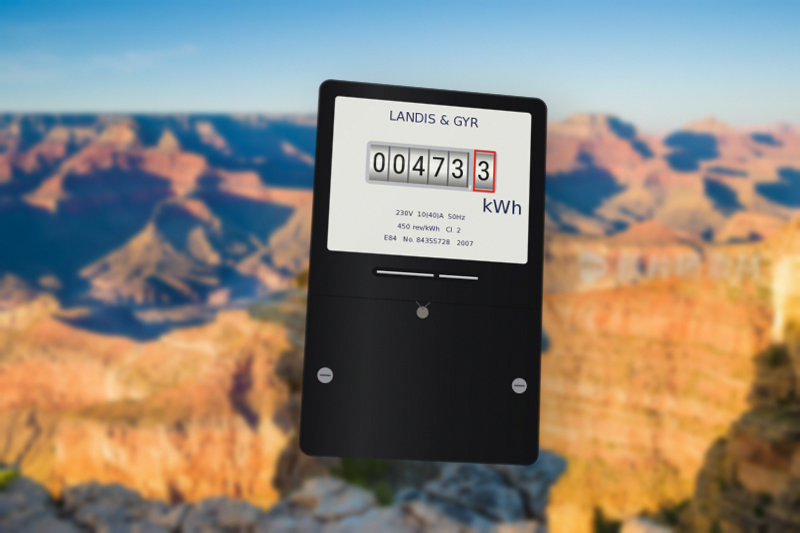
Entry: value=473.3 unit=kWh
